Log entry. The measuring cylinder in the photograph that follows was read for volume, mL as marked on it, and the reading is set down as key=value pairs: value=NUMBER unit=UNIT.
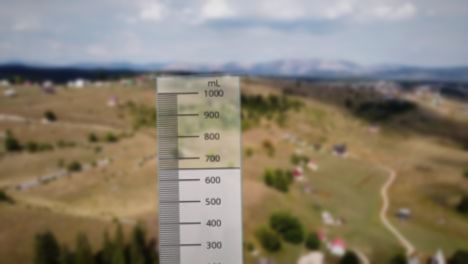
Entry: value=650 unit=mL
